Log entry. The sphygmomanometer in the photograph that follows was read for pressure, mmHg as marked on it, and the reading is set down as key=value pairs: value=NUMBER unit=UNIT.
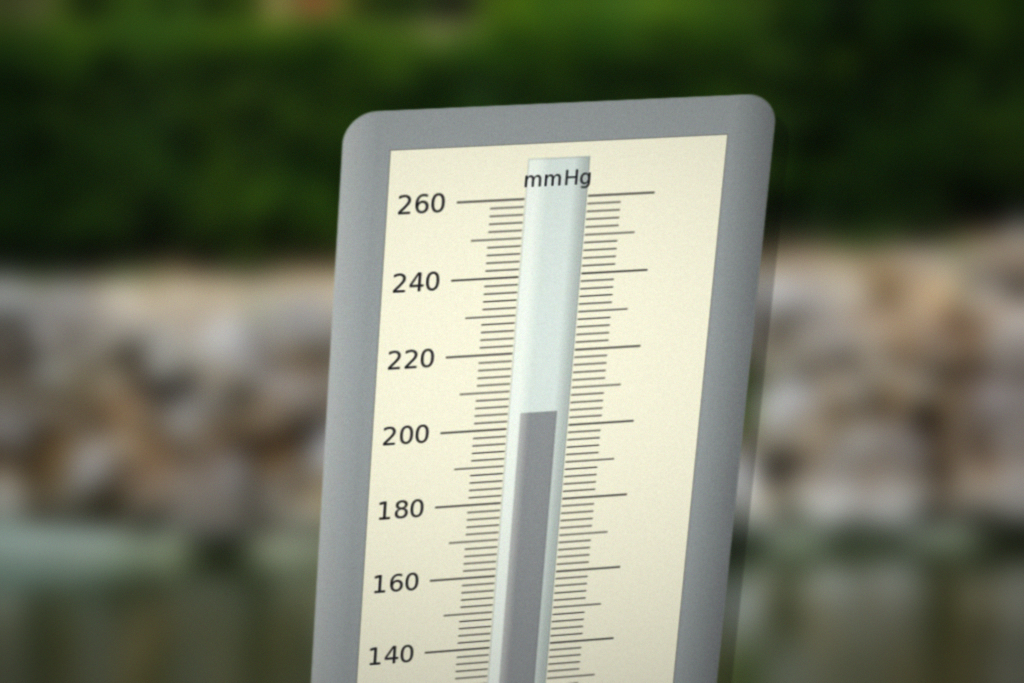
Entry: value=204 unit=mmHg
